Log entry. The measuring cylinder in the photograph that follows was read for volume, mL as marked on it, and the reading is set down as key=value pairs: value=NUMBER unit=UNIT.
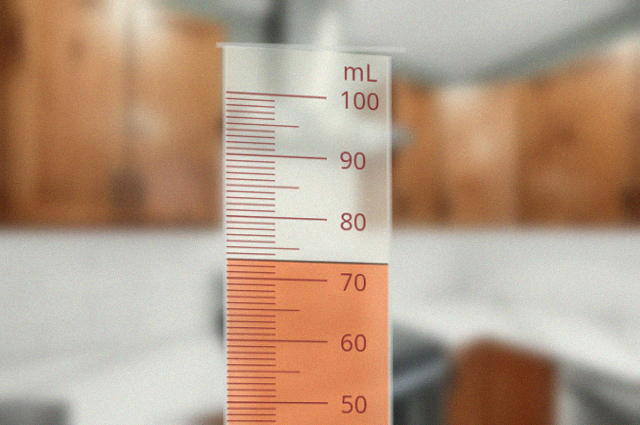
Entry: value=73 unit=mL
